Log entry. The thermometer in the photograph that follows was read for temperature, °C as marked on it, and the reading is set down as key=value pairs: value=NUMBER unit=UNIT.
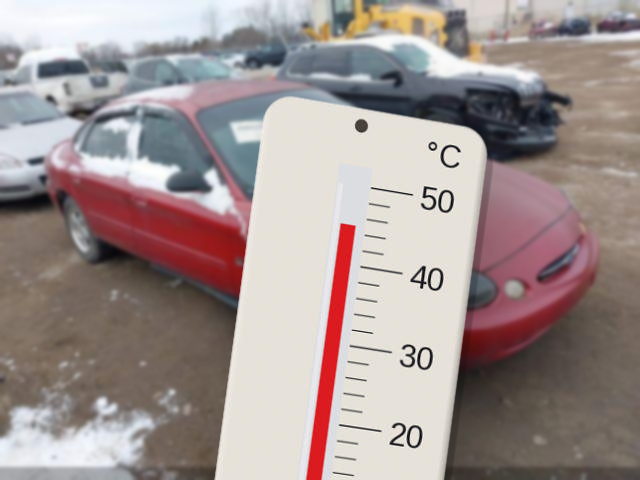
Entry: value=45 unit=°C
